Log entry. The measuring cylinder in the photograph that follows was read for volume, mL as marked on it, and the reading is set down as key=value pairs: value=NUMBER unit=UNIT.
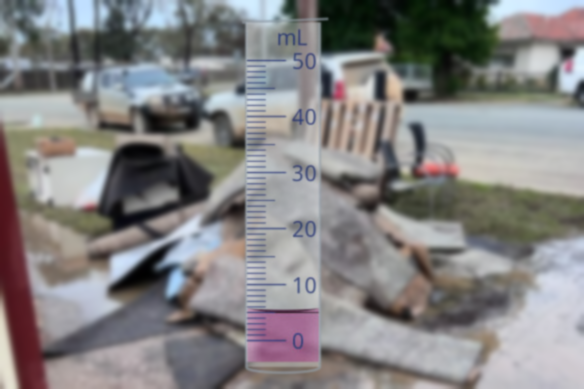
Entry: value=5 unit=mL
